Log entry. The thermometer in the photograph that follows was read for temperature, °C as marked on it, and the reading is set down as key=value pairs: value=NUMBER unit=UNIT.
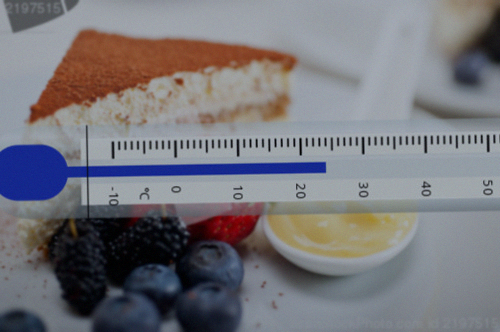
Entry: value=24 unit=°C
